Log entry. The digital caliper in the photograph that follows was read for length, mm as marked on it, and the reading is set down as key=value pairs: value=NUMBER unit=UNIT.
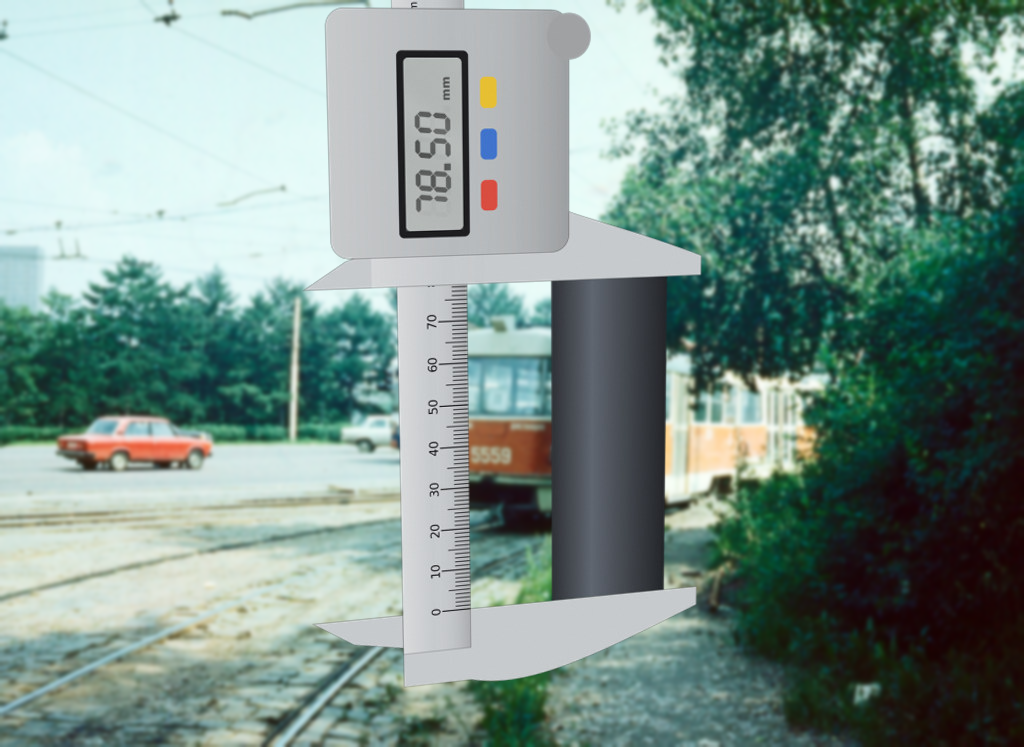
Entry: value=78.50 unit=mm
